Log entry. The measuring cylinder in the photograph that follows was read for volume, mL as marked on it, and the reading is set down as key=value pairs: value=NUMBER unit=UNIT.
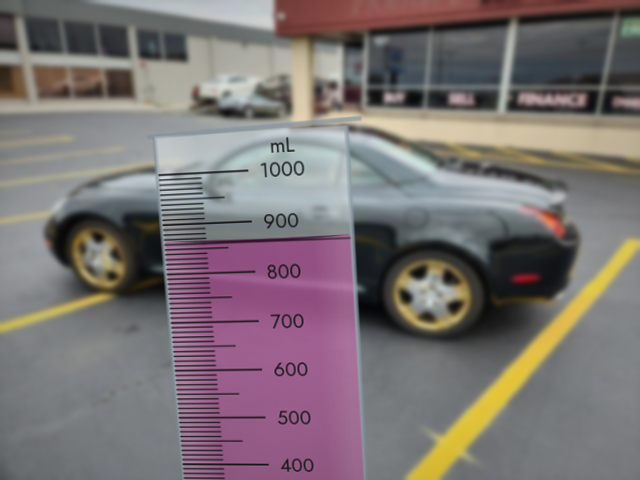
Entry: value=860 unit=mL
